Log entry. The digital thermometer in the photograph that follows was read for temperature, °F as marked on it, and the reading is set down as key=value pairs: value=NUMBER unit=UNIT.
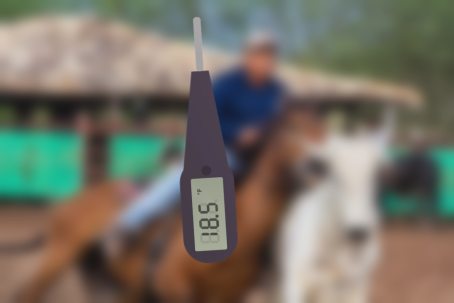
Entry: value=18.5 unit=°F
